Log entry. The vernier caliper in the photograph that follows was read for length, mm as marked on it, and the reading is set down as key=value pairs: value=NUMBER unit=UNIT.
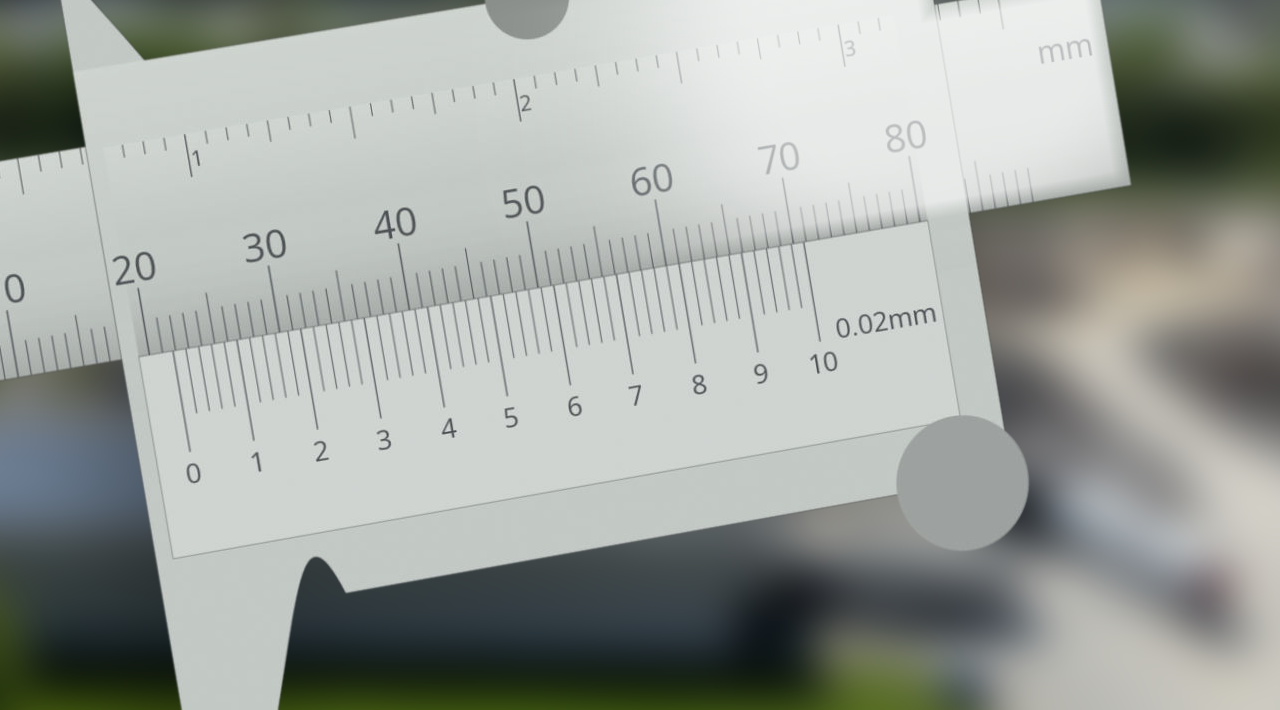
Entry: value=21.8 unit=mm
